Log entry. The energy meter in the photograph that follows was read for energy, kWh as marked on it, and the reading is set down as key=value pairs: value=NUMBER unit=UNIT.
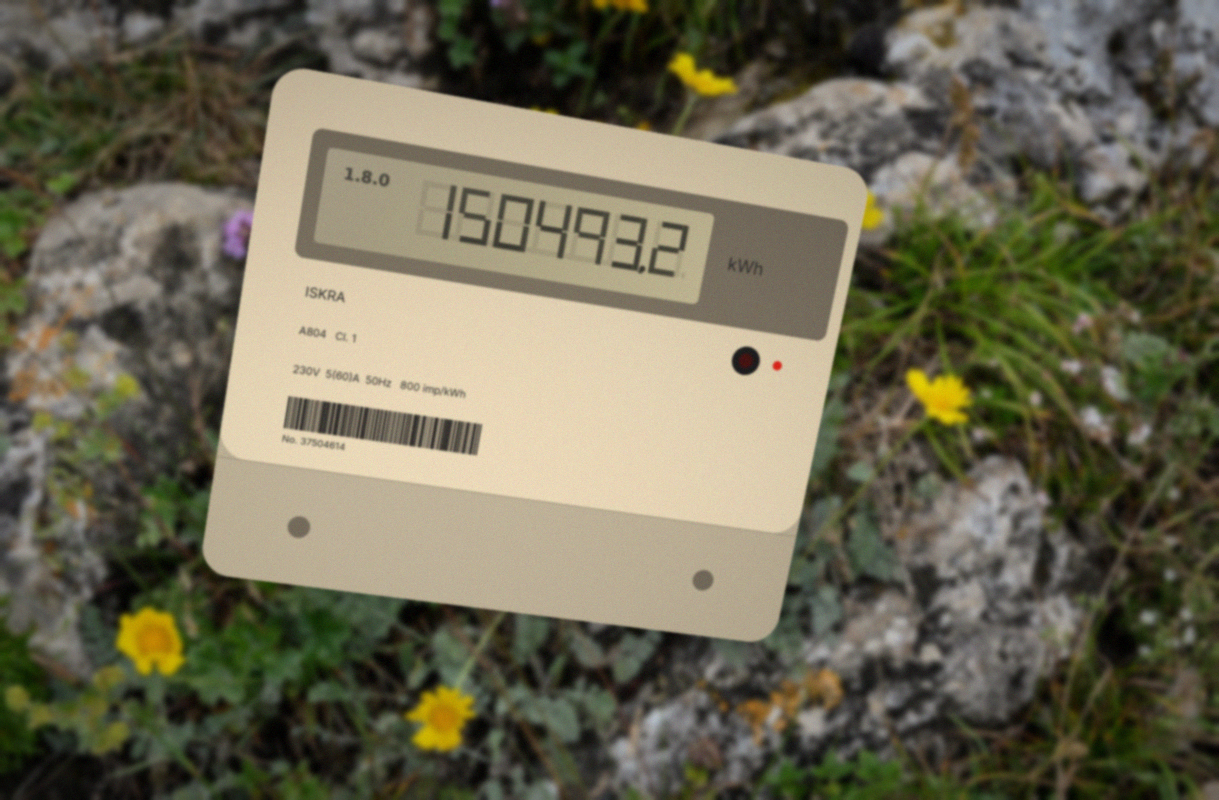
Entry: value=150493.2 unit=kWh
